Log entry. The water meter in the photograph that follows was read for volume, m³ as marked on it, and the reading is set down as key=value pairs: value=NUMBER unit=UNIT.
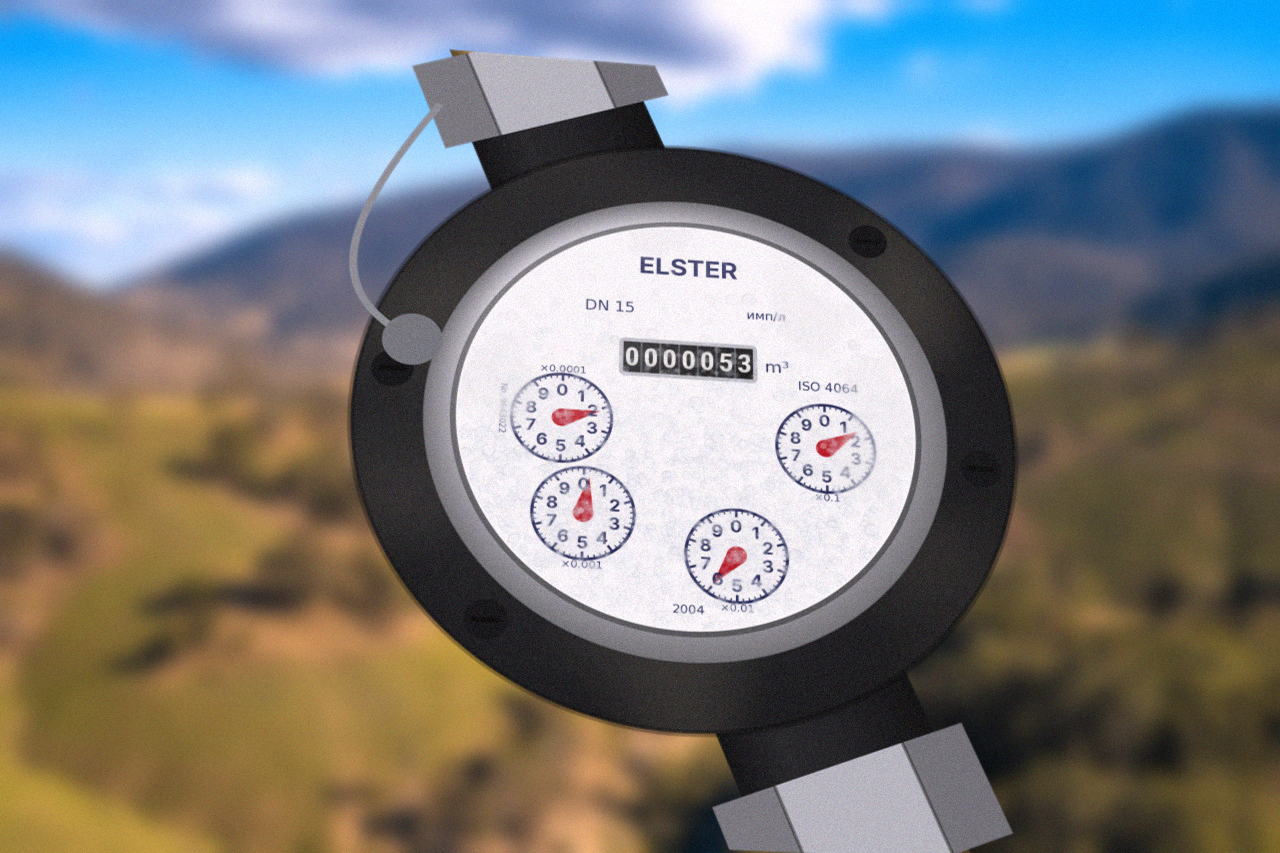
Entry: value=53.1602 unit=m³
